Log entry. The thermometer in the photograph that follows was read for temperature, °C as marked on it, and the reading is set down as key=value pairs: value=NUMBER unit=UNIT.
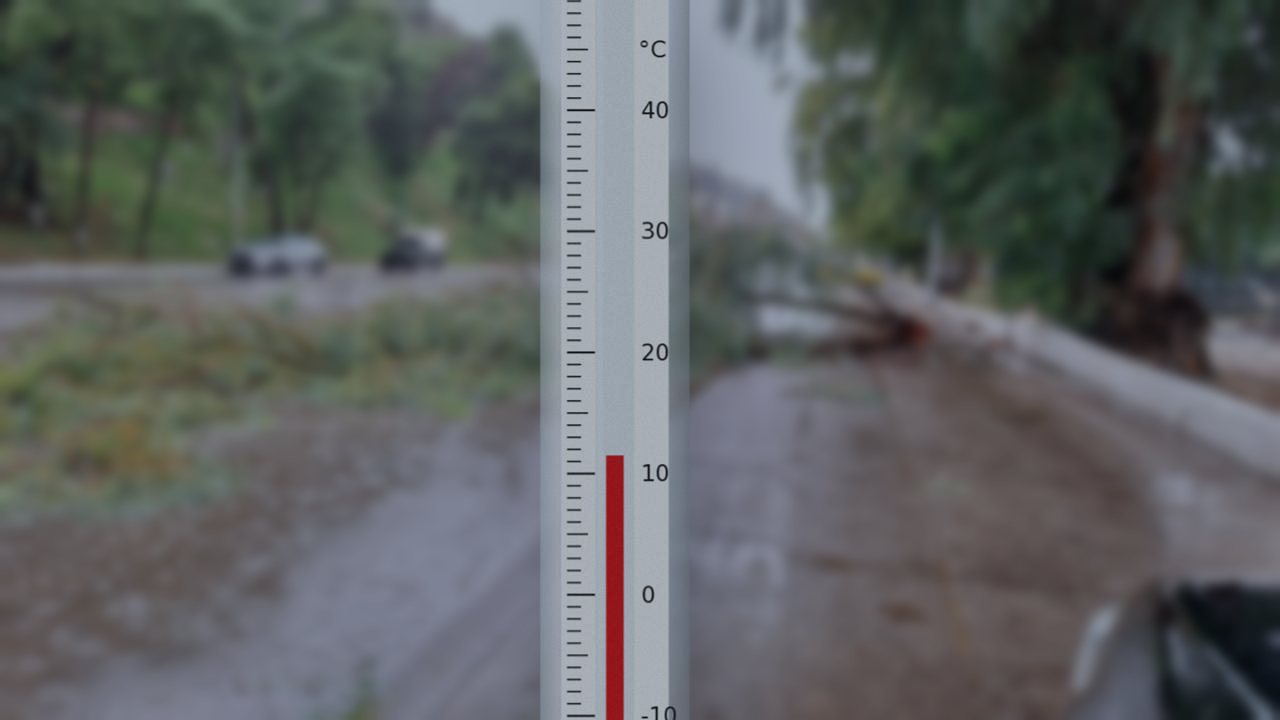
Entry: value=11.5 unit=°C
